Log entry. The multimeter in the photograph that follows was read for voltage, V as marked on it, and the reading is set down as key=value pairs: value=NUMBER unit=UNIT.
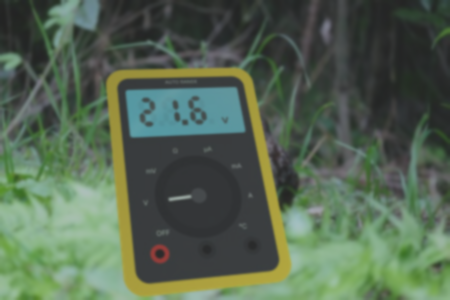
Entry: value=21.6 unit=V
